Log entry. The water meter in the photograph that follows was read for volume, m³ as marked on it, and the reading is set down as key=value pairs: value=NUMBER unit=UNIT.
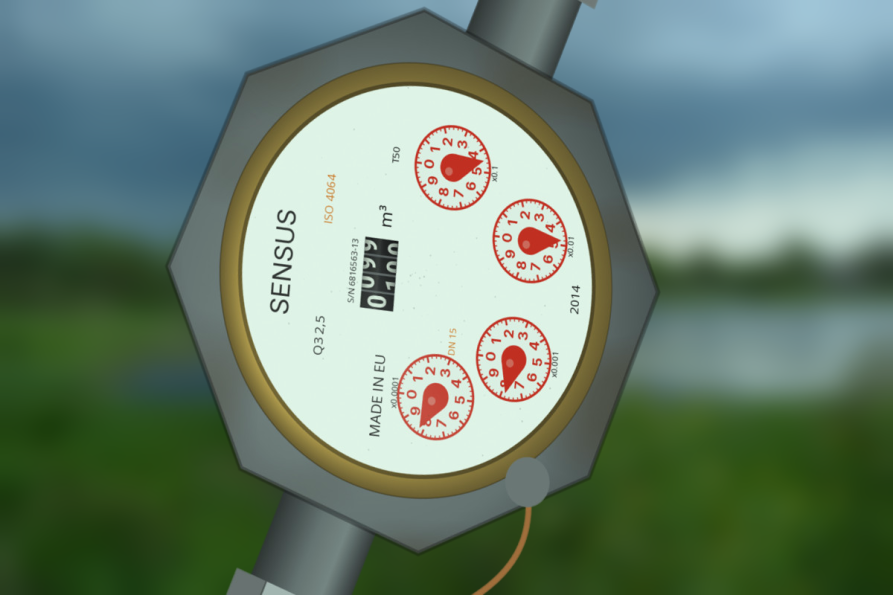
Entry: value=99.4478 unit=m³
